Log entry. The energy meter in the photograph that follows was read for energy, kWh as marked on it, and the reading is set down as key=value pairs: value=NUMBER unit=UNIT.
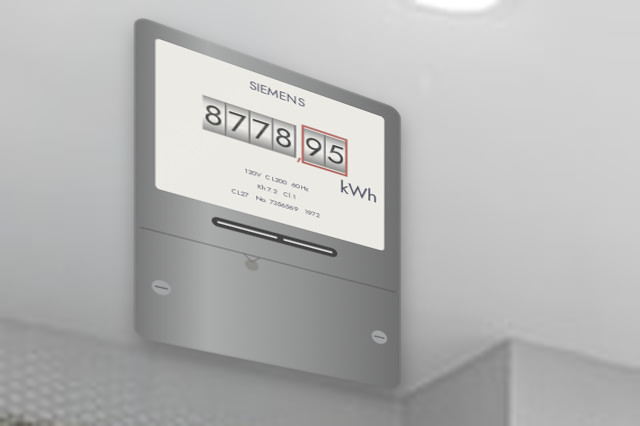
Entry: value=8778.95 unit=kWh
